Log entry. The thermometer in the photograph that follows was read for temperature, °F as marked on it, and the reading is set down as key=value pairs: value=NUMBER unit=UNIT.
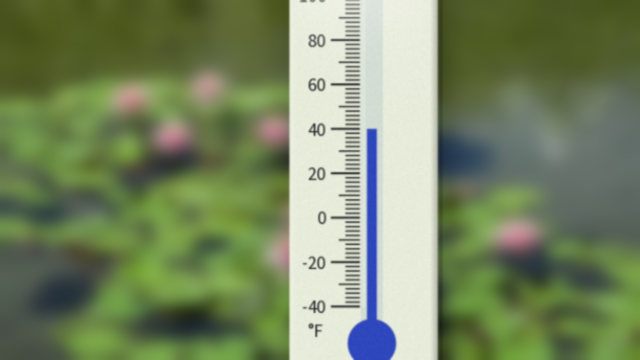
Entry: value=40 unit=°F
